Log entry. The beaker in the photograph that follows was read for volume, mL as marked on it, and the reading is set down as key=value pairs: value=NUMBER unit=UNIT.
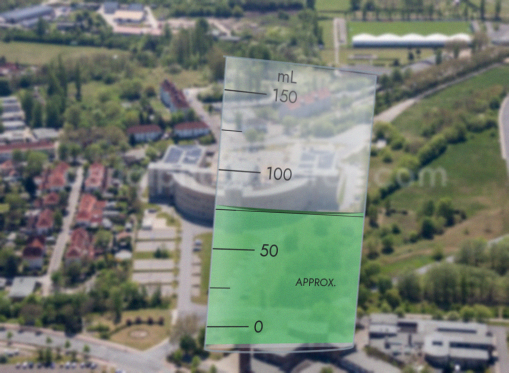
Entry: value=75 unit=mL
